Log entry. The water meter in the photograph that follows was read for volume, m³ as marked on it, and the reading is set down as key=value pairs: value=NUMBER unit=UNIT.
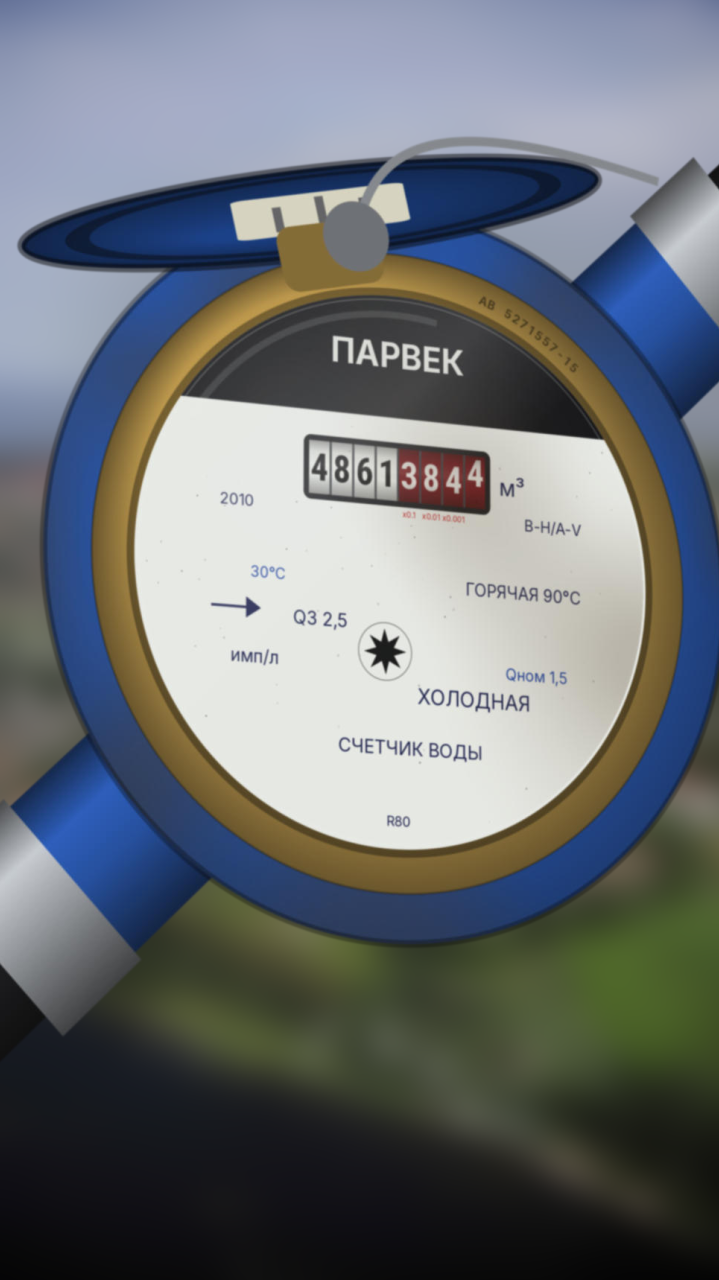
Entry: value=4861.3844 unit=m³
